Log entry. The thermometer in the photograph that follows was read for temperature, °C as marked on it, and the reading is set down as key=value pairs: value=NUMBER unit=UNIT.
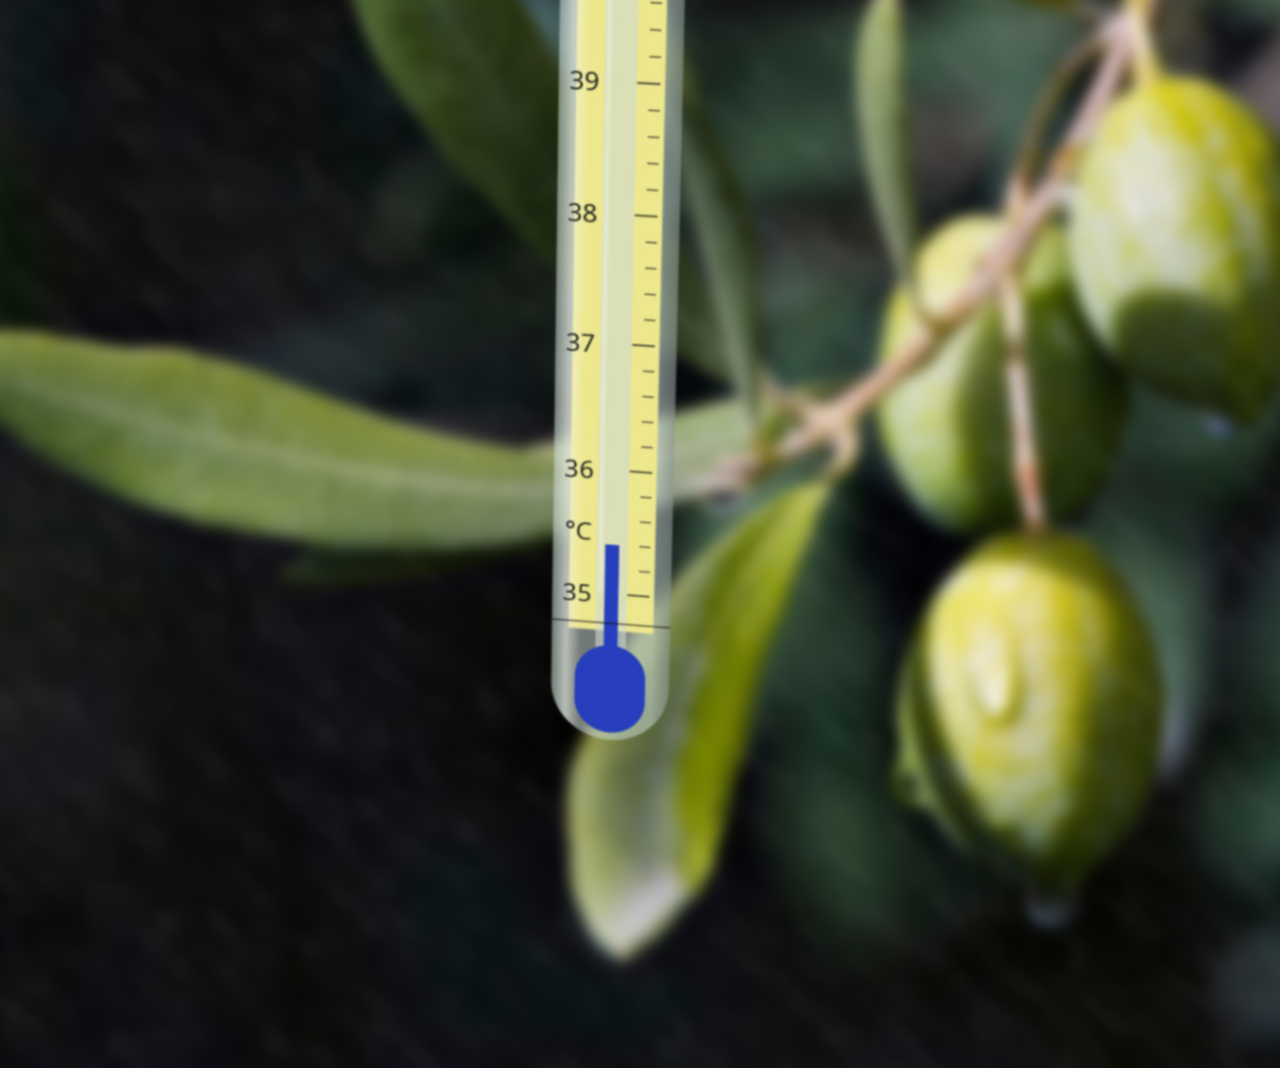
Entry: value=35.4 unit=°C
